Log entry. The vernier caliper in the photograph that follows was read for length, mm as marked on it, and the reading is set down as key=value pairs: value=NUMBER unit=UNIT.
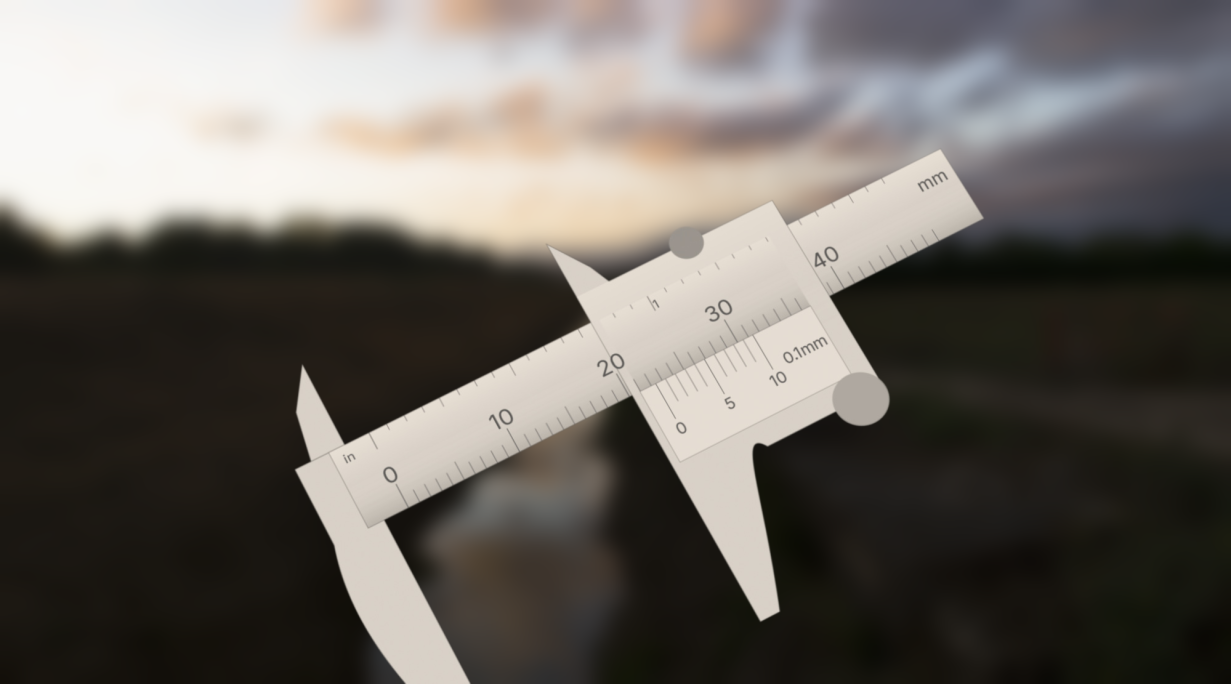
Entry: value=22.4 unit=mm
